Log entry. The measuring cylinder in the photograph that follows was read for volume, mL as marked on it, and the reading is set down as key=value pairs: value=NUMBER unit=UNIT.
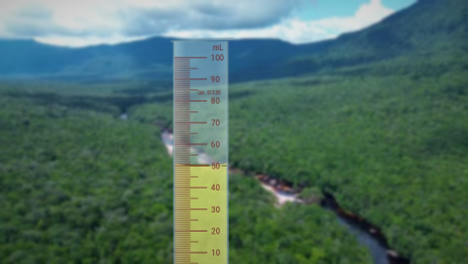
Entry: value=50 unit=mL
